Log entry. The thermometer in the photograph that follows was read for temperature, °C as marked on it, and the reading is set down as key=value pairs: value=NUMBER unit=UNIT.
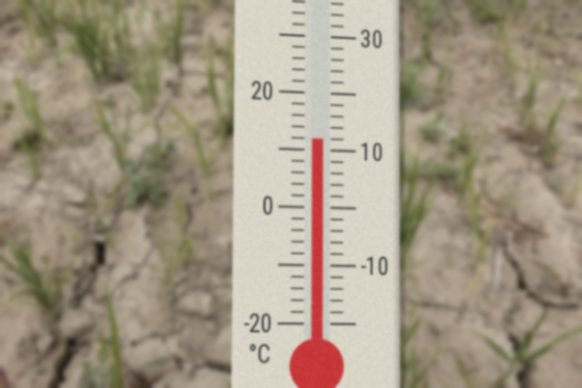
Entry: value=12 unit=°C
